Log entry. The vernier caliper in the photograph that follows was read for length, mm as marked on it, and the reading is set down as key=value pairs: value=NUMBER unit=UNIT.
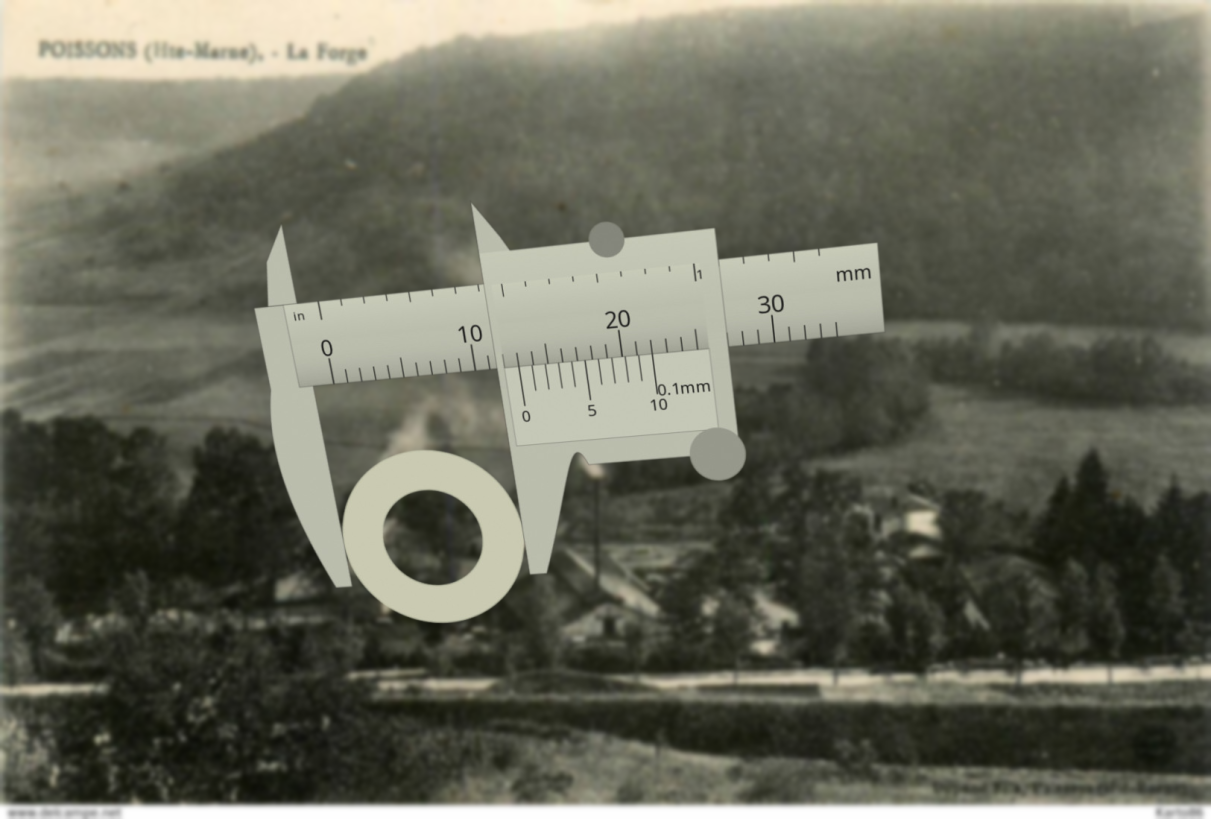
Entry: value=13.0 unit=mm
